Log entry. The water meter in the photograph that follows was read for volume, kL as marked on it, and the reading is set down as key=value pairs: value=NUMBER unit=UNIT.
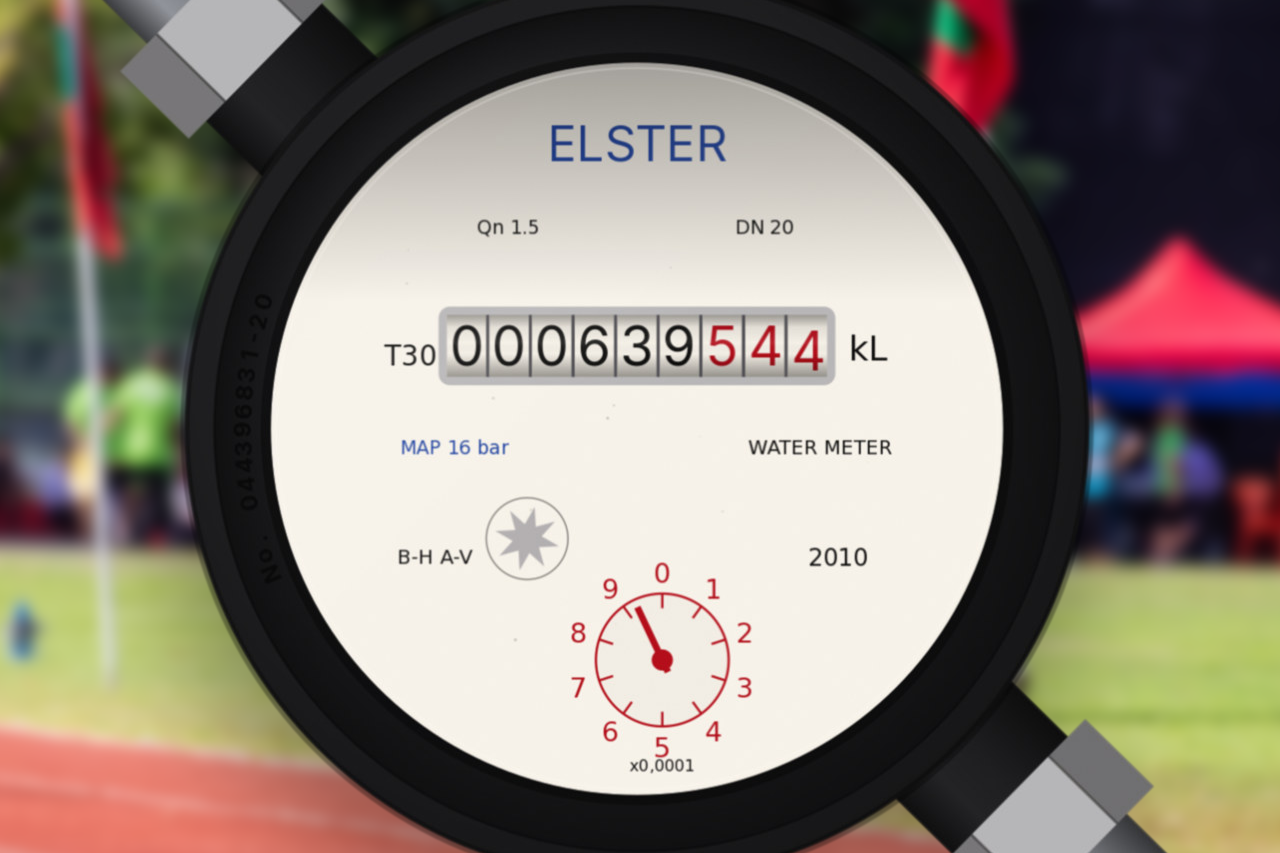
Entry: value=639.5439 unit=kL
